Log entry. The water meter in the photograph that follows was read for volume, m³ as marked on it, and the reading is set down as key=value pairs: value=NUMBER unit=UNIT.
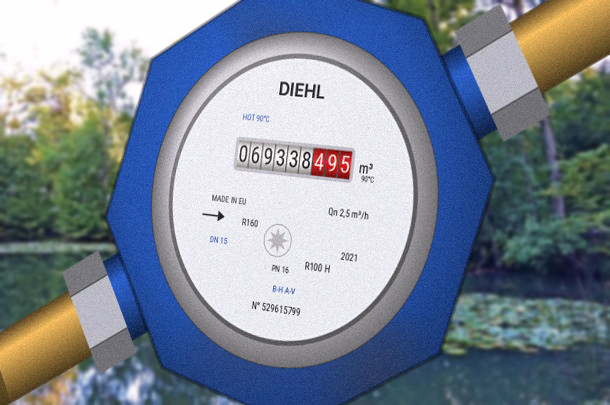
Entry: value=69338.495 unit=m³
